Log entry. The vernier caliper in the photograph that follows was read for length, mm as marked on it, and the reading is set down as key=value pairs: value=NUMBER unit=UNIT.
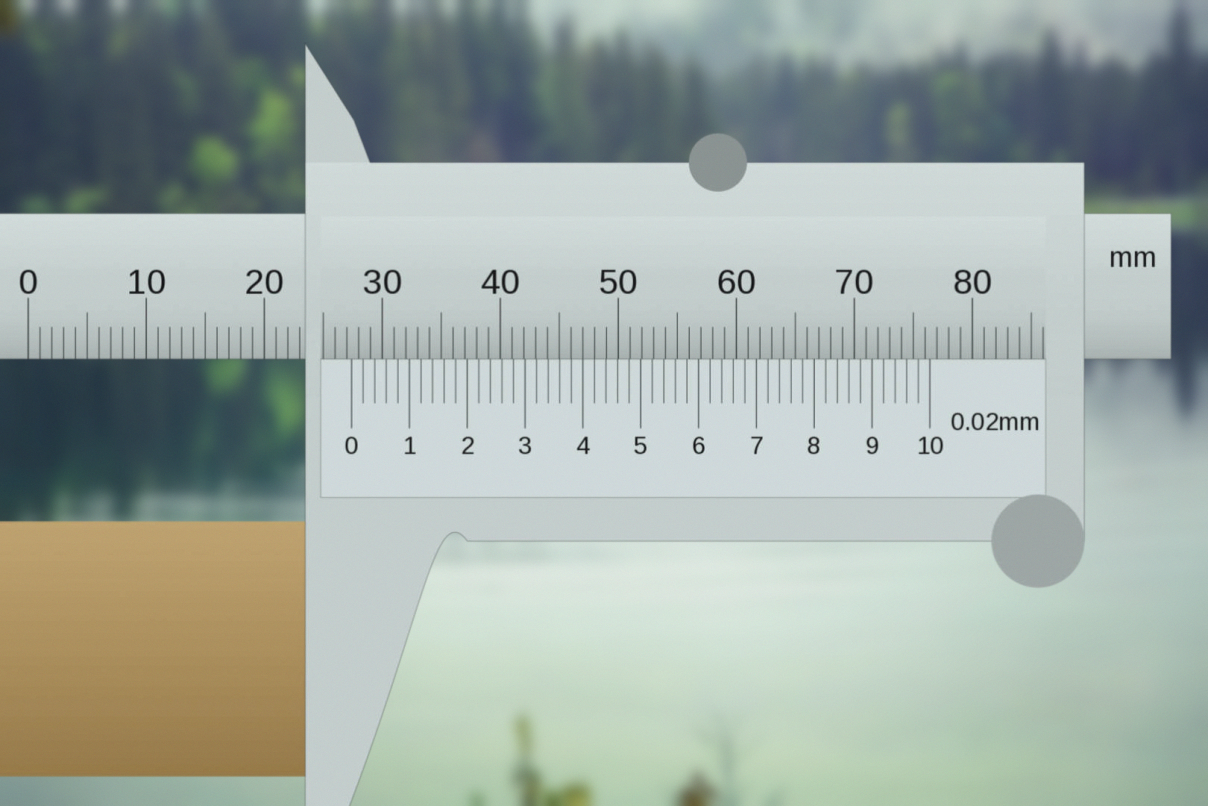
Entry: value=27.4 unit=mm
